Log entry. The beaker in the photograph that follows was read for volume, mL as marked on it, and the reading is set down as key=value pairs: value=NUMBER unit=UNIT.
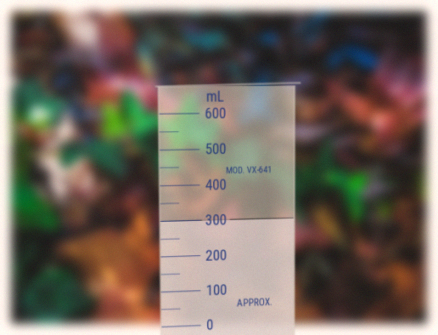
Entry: value=300 unit=mL
